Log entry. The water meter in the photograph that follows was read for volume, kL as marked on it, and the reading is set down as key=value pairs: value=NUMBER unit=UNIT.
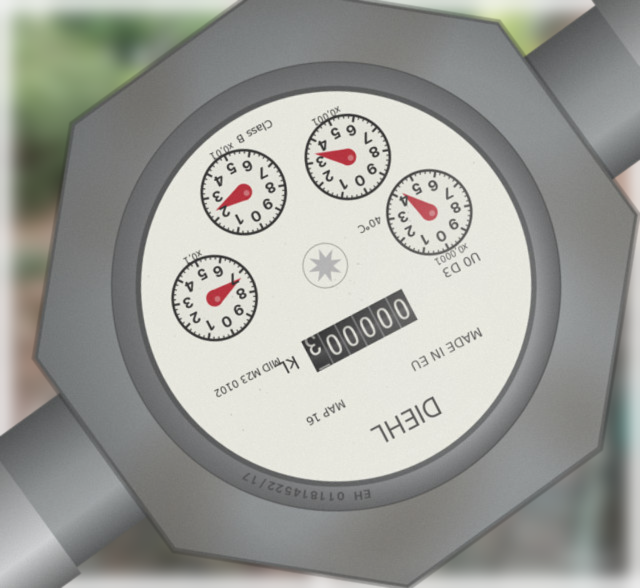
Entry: value=2.7234 unit=kL
